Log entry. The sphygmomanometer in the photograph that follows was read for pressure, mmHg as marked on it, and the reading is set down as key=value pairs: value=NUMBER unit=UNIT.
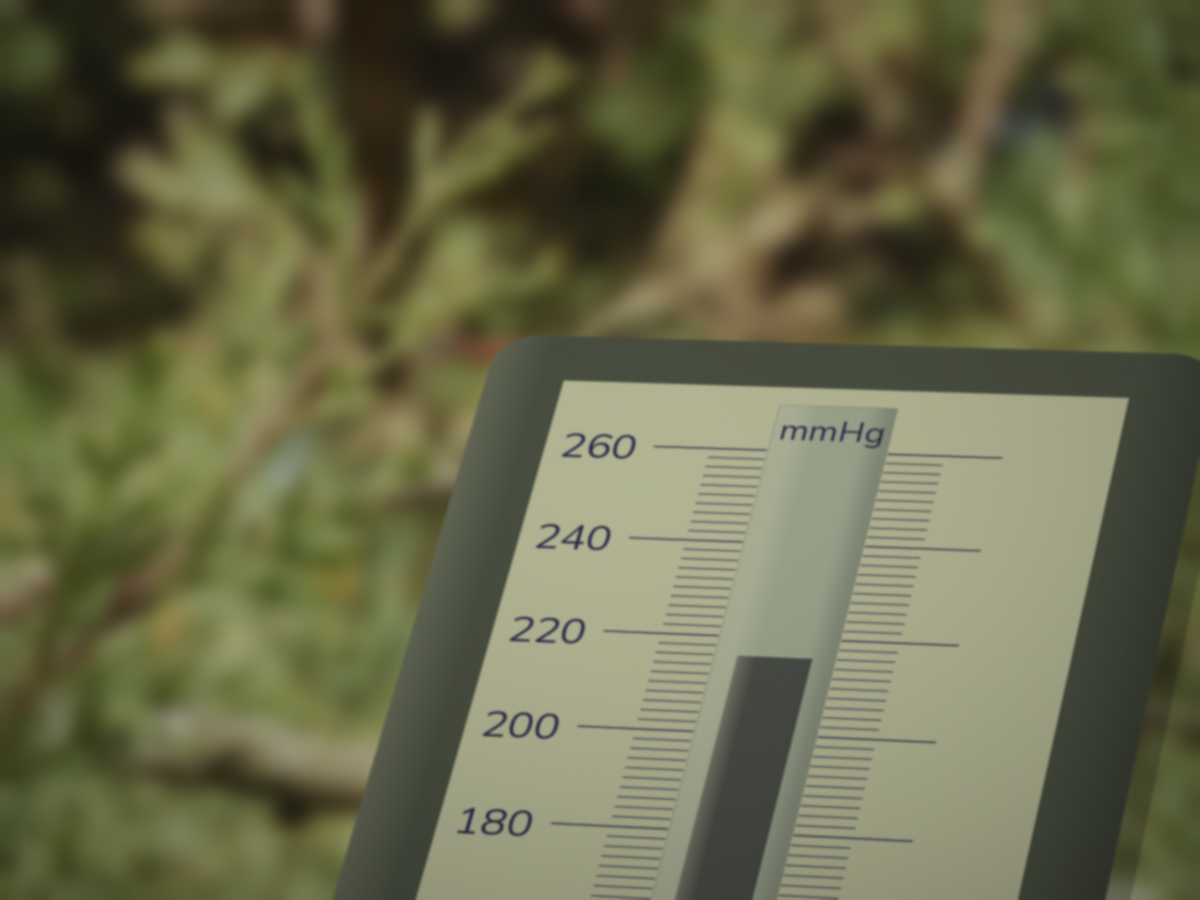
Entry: value=216 unit=mmHg
